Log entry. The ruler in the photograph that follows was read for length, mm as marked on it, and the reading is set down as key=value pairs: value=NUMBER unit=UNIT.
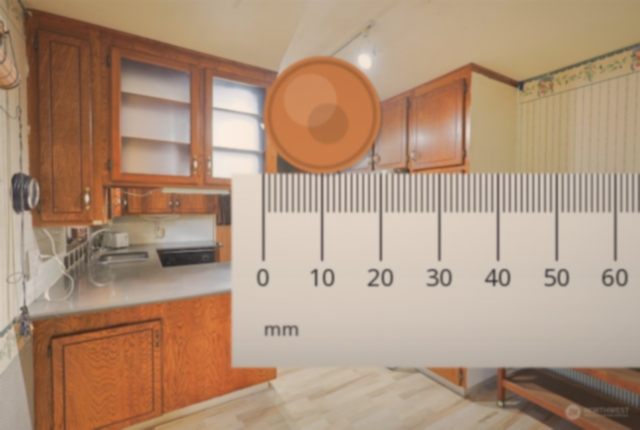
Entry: value=20 unit=mm
